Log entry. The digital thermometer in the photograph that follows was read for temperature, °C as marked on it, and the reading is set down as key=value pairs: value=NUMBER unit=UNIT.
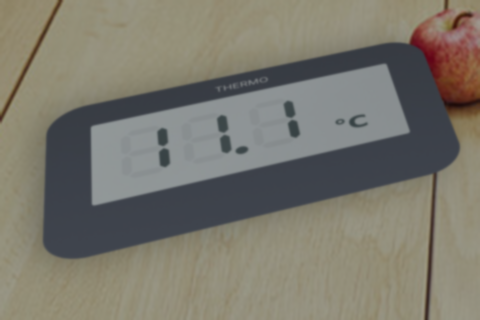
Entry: value=11.1 unit=°C
